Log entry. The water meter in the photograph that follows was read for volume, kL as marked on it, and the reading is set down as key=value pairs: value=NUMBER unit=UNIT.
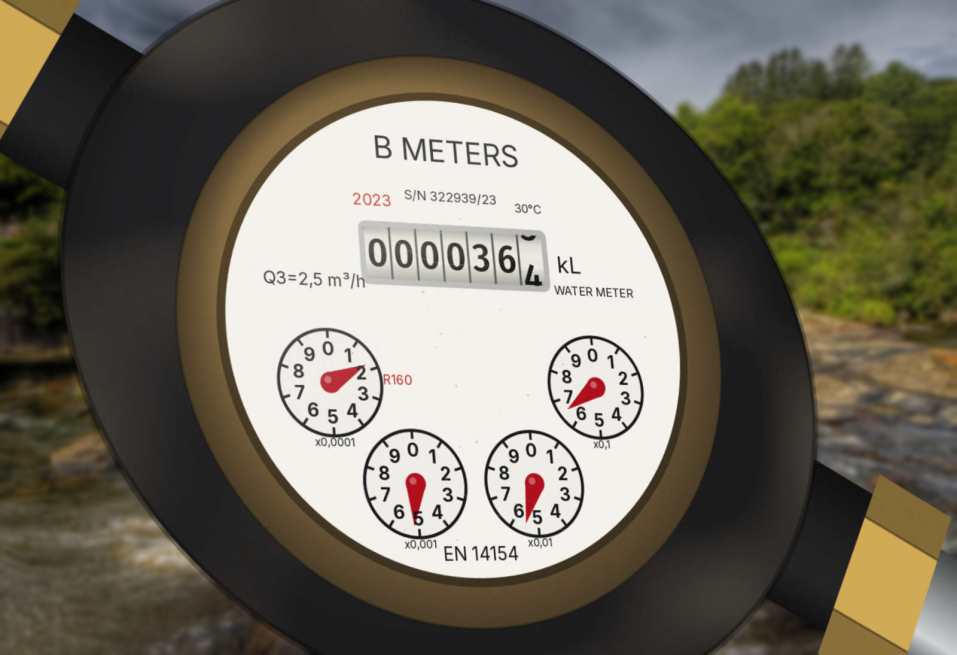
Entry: value=363.6551 unit=kL
